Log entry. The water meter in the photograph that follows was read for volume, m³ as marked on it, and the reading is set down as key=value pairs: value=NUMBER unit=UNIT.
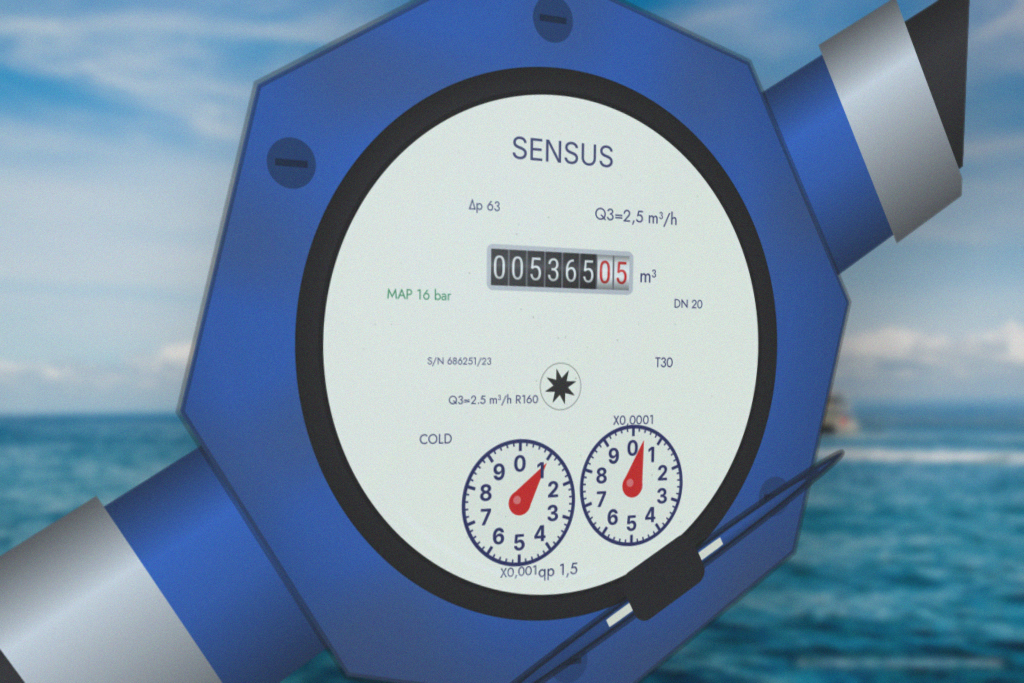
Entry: value=5365.0510 unit=m³
